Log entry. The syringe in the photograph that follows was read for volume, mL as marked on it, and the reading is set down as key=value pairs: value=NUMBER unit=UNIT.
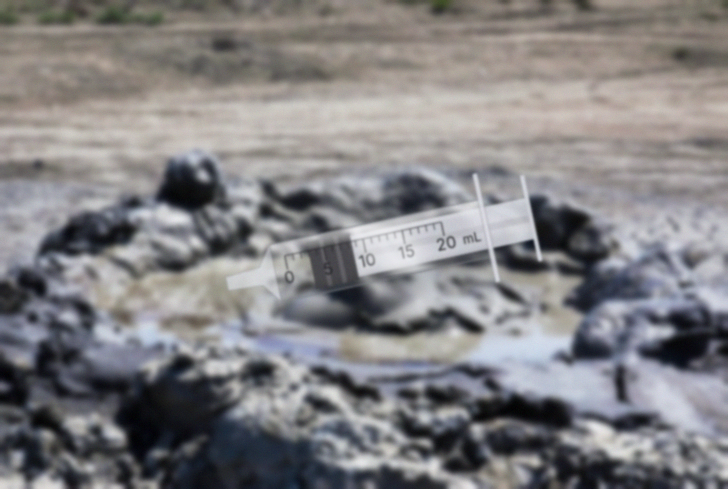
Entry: value=3 unit=mL
